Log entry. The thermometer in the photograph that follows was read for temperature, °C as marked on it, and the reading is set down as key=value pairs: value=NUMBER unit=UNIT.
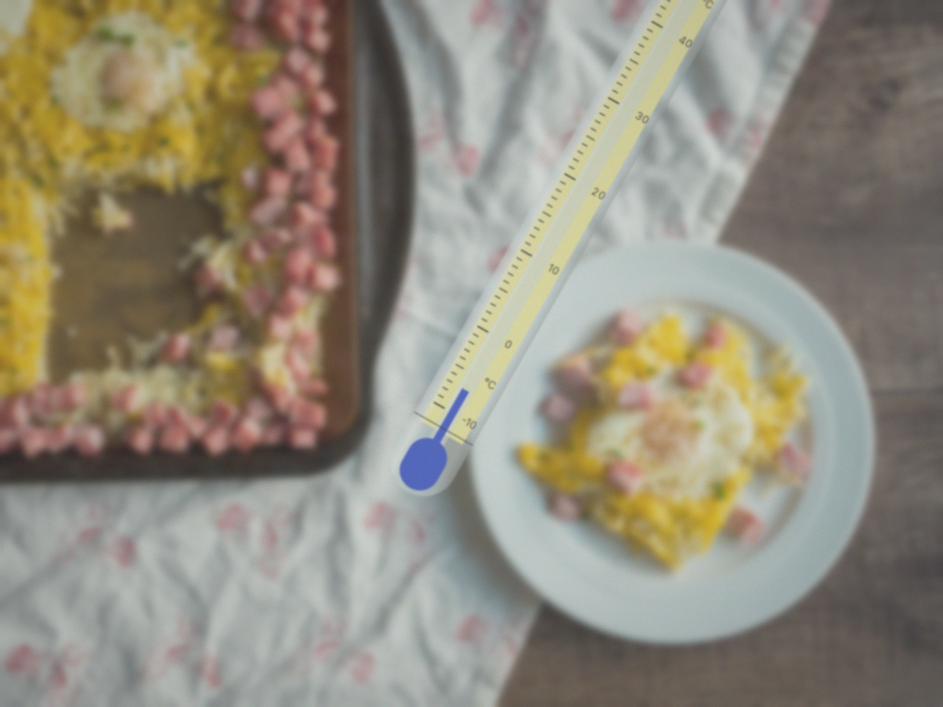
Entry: value=-7 unit=°C
